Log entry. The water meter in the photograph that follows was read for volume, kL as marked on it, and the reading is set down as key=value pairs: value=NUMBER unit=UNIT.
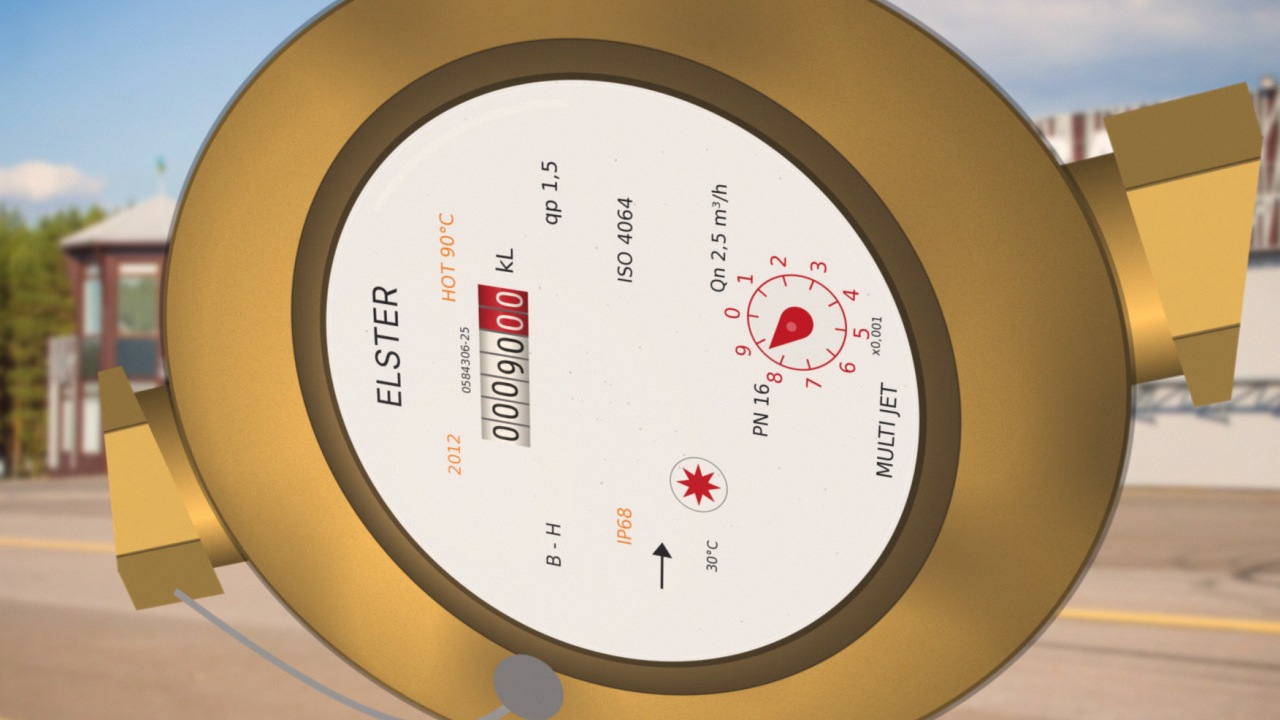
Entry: value=89.998 unit=kL
